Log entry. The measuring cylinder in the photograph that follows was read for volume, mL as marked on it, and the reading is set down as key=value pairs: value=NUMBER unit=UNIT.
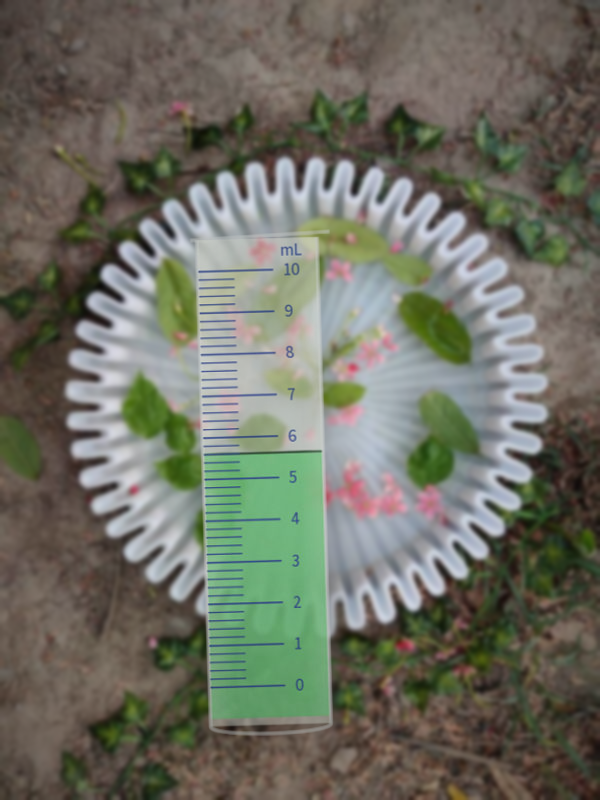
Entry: value=5.6 unit=mL
